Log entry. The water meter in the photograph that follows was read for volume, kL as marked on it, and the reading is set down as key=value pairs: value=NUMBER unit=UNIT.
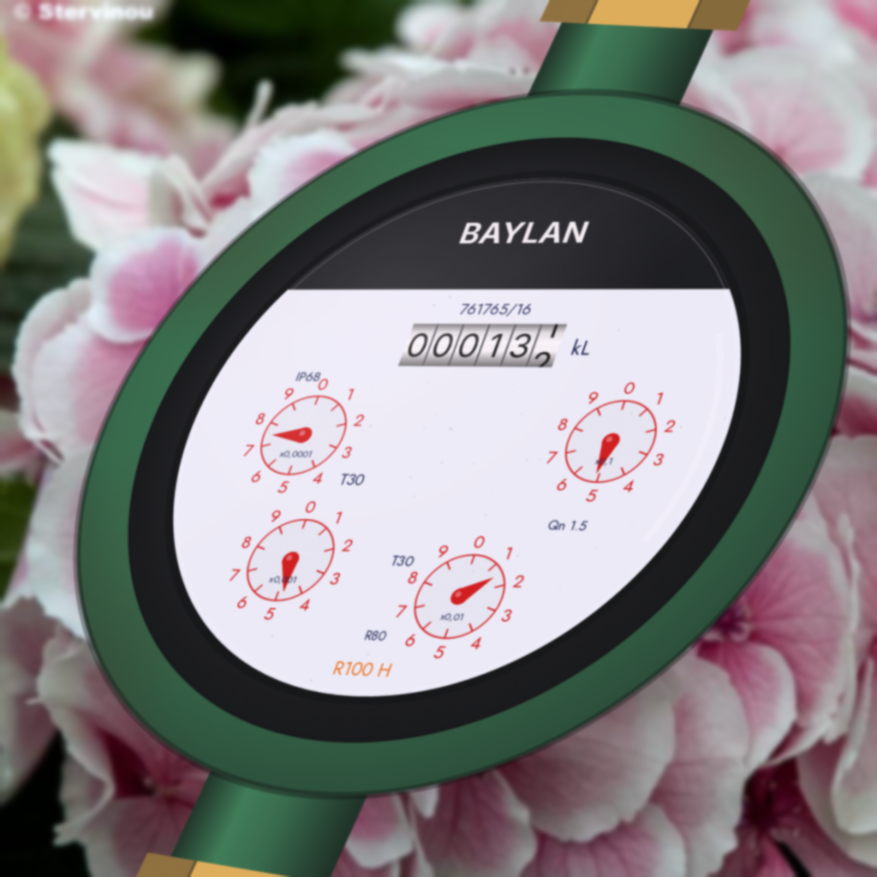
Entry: value=131.5147 unit=kL
